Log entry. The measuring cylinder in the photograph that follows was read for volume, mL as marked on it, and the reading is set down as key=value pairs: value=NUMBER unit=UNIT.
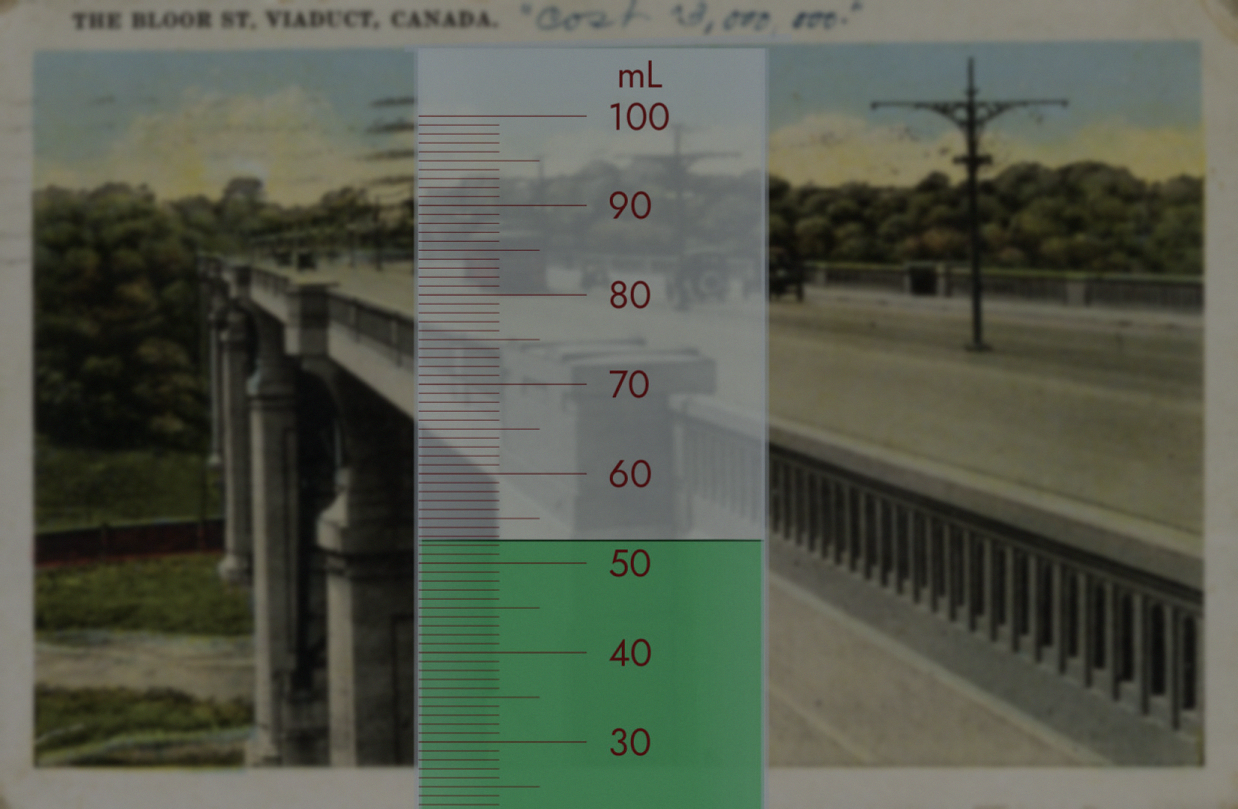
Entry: value=52.5 unit=mL
